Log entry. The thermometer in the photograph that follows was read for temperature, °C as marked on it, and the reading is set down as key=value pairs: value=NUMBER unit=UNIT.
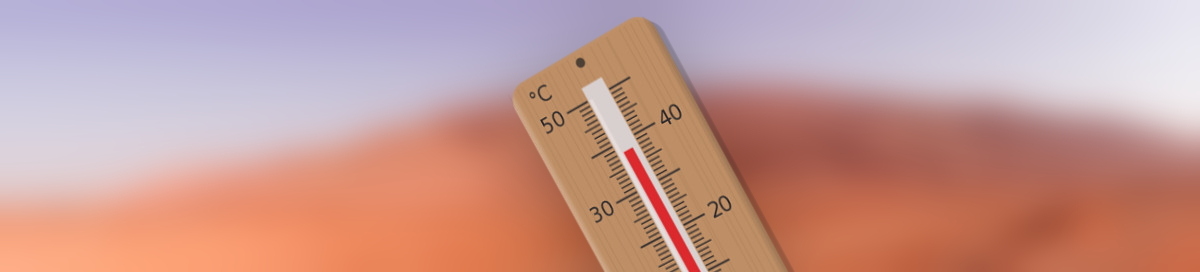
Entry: value=38 unit=°C
